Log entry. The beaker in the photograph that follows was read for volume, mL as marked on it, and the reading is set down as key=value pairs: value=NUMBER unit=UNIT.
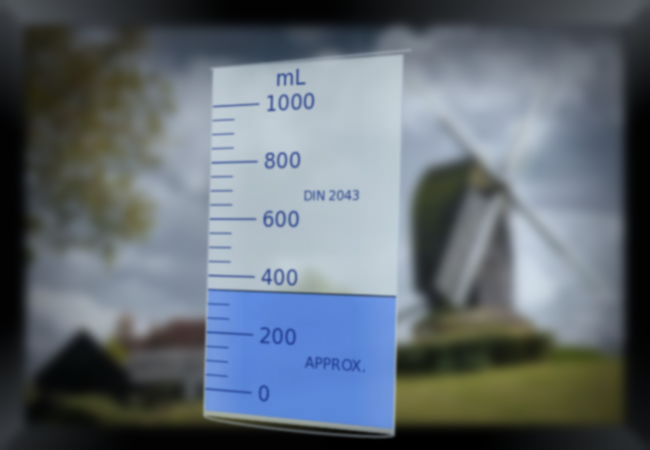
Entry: value=350 unit=mL
